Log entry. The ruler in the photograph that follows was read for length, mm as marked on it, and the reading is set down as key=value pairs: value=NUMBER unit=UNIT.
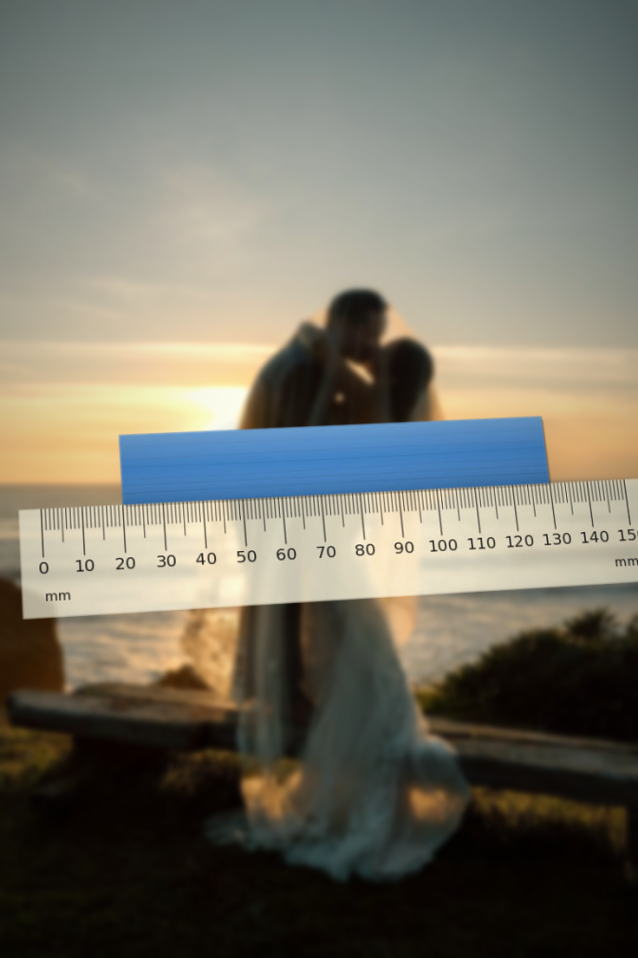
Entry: value=110 unit=mm
